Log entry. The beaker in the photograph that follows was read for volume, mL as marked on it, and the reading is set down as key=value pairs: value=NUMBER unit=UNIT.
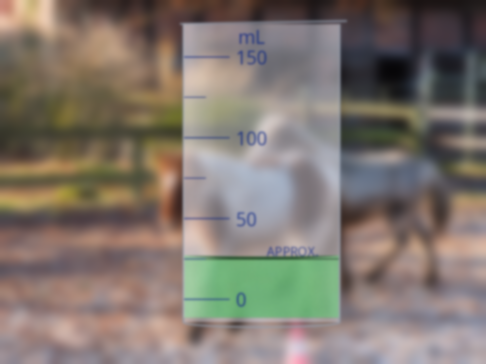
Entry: value=25 unit=mL
